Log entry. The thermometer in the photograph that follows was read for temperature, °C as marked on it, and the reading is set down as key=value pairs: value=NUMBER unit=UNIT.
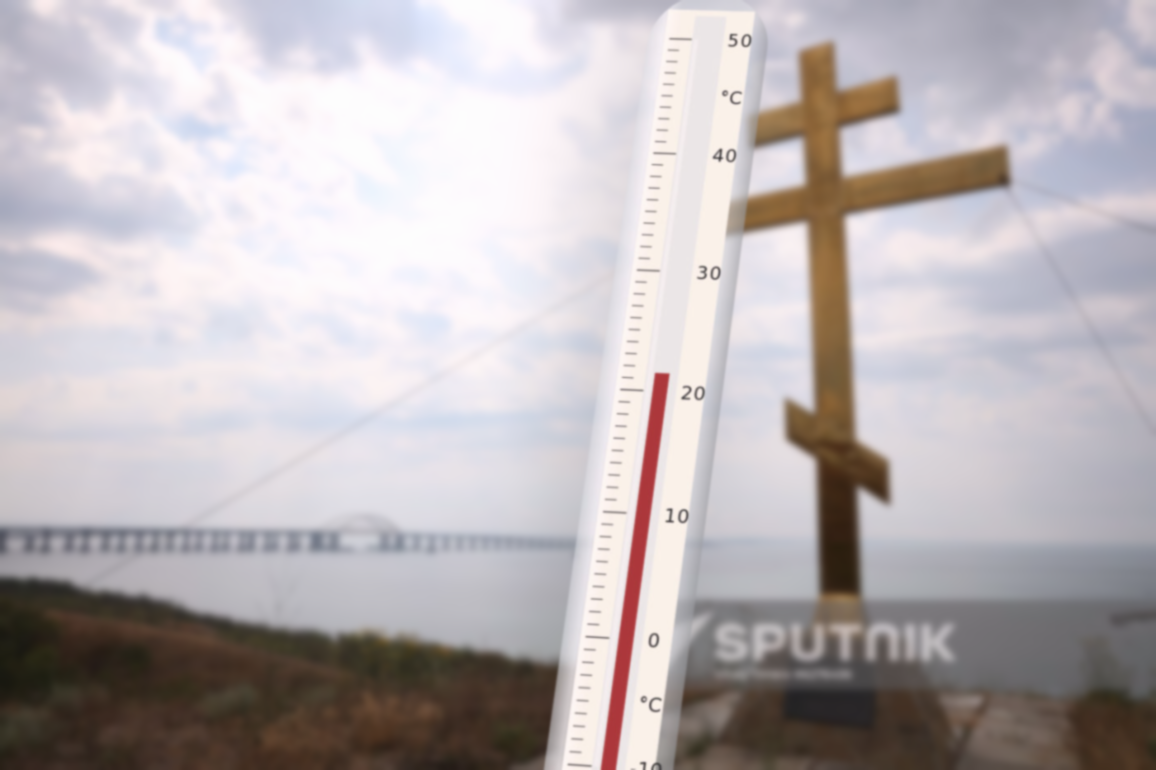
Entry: value=21.5 unit=°C
